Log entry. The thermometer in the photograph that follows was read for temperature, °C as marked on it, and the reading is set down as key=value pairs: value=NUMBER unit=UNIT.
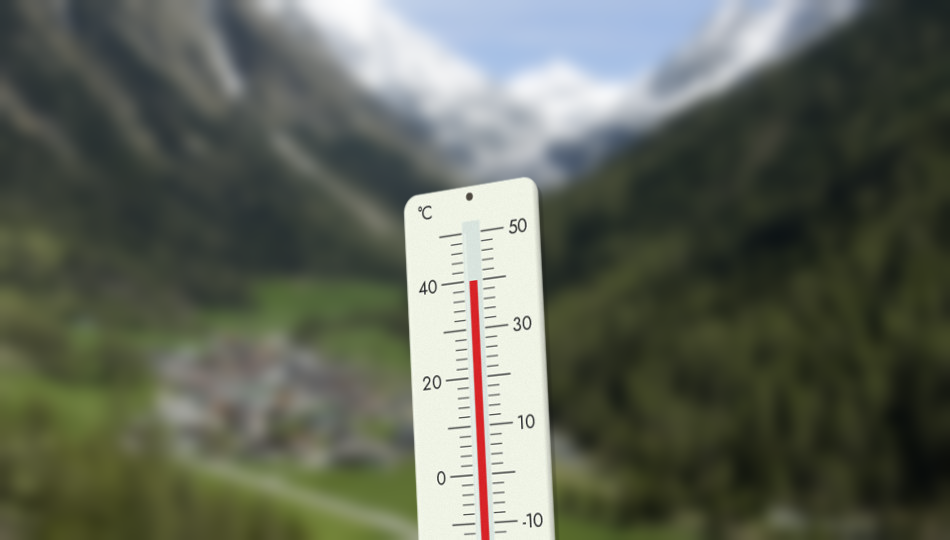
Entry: value=40 unit=°C
